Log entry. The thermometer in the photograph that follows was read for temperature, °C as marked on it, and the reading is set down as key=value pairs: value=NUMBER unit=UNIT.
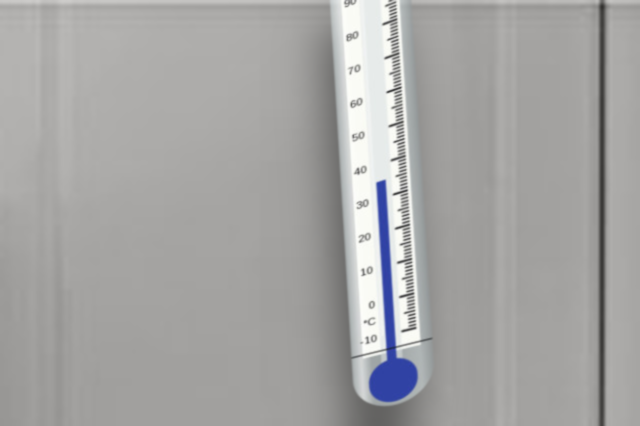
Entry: value=35 unit=°C
